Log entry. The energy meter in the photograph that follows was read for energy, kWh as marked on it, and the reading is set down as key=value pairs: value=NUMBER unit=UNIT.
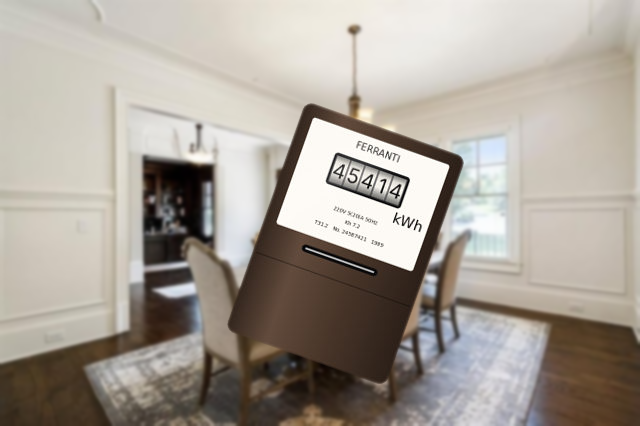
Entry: value=45414 unit=kWh
